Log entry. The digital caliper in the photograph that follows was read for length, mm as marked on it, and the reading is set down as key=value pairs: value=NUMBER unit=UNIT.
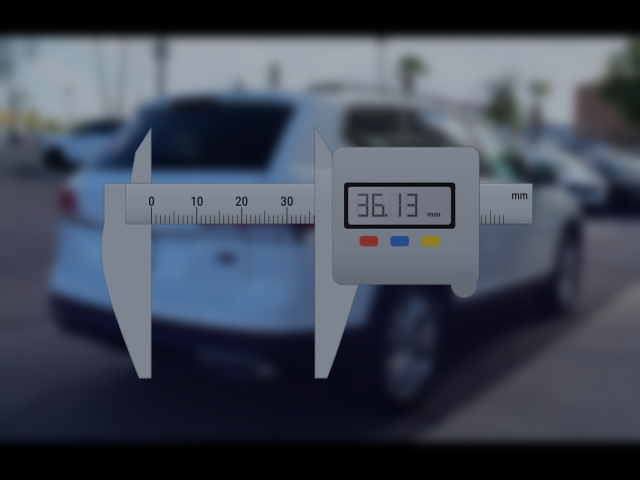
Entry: value=36.13 unit=mm
